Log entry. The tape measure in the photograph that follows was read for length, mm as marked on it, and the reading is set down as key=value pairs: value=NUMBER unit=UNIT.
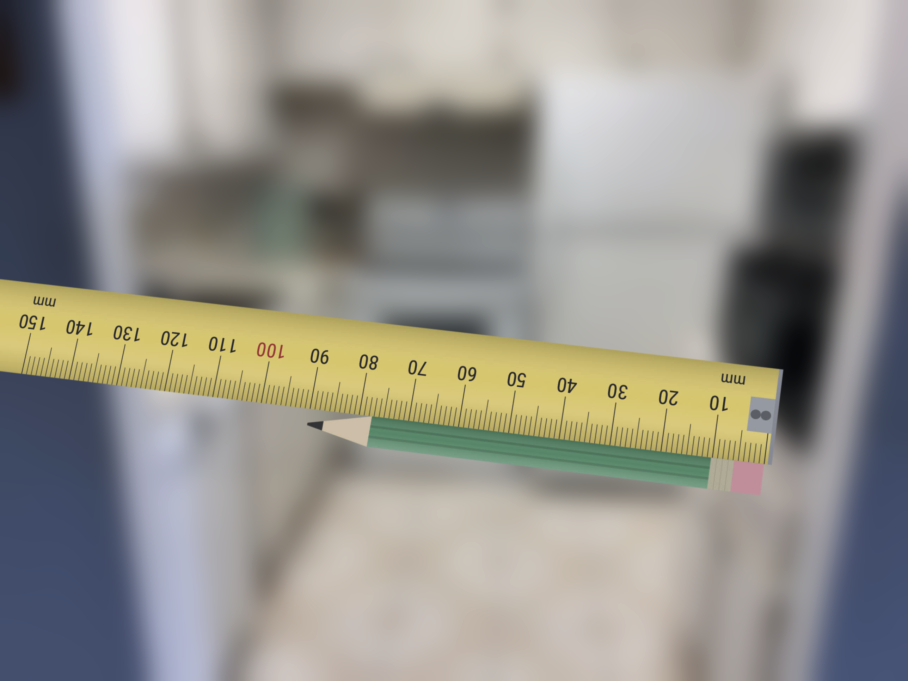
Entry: value=90 unit=mm
